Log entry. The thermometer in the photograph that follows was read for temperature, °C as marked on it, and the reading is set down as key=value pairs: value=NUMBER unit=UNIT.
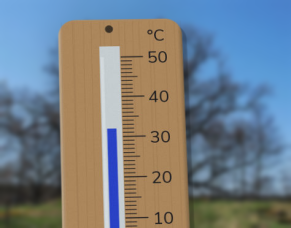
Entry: value=32 unit=°C
